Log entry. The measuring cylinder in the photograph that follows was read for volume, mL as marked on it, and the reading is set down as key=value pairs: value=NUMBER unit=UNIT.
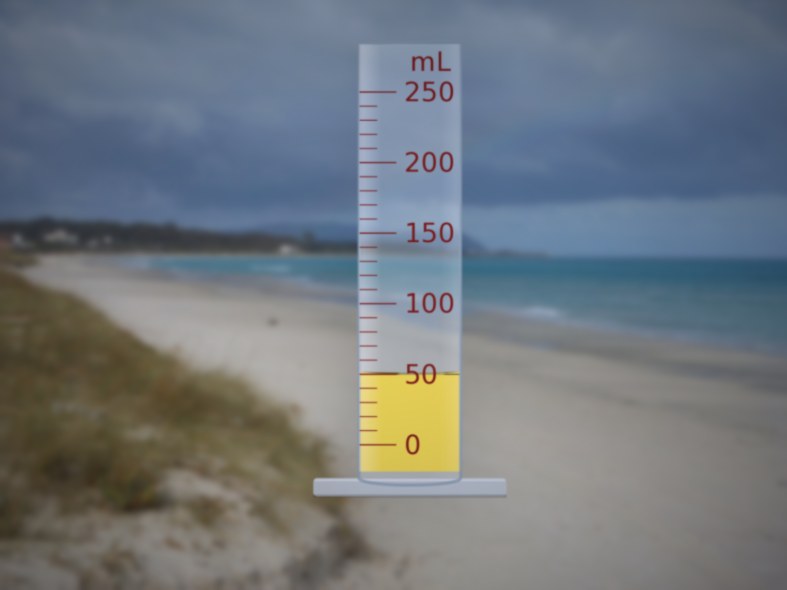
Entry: value=50 unit=mL
